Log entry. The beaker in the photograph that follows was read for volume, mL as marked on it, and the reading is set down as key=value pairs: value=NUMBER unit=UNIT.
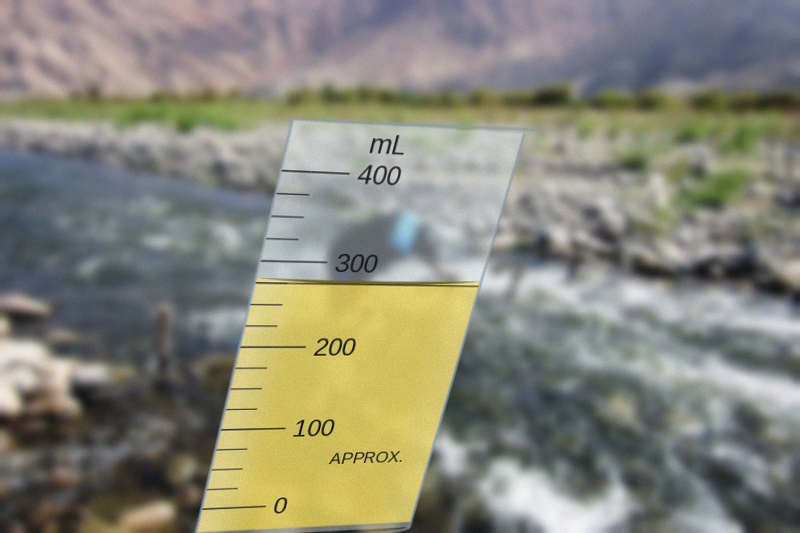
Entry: value=275 unit=mL
